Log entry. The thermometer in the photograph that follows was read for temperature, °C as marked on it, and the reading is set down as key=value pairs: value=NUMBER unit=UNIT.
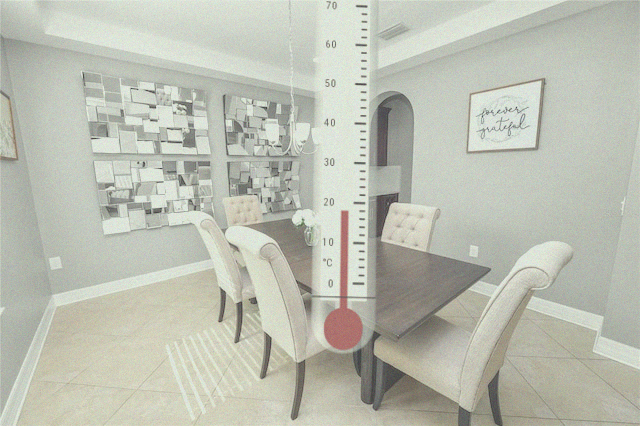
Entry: value=18 unit=°C
